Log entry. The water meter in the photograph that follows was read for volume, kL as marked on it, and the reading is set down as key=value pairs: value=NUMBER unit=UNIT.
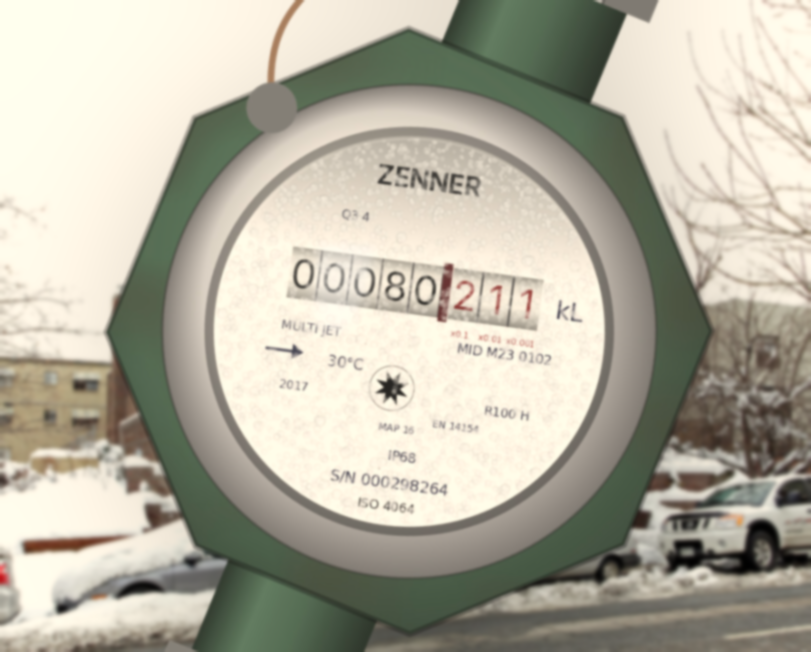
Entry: value=80.211 unit=kL
